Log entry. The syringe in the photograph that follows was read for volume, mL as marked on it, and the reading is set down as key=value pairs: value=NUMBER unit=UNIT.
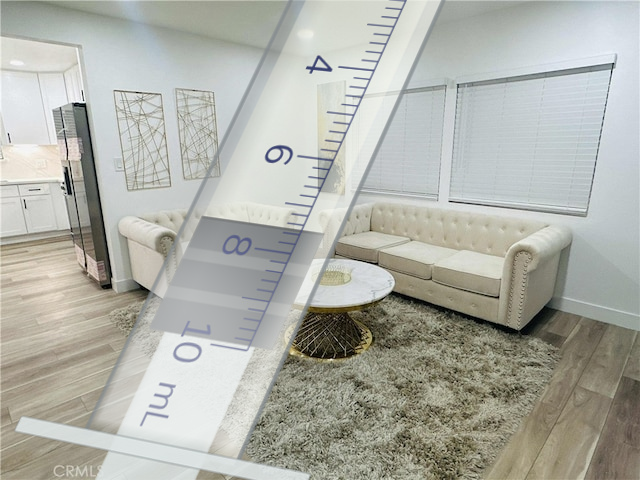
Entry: value=7.5 unit=mL
